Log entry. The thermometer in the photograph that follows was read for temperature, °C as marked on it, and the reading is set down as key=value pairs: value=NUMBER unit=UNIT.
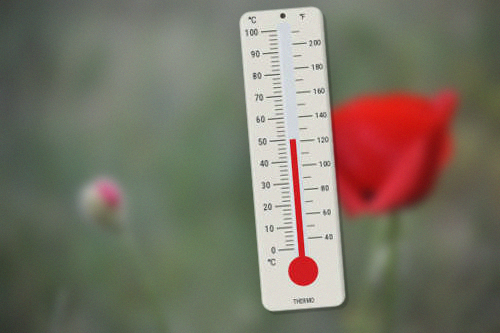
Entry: value=50 unit=°C
